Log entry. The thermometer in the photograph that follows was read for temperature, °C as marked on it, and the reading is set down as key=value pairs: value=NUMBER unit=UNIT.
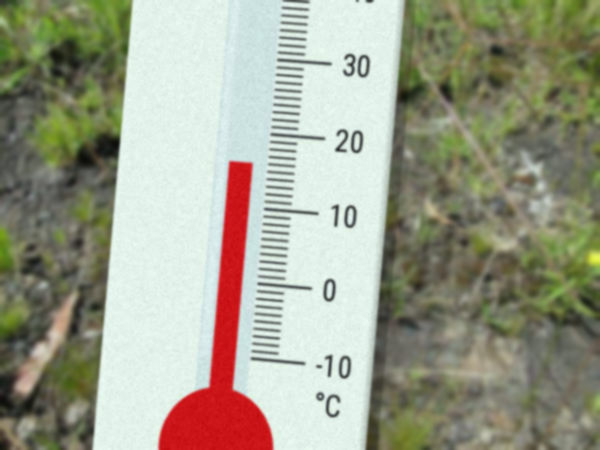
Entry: value=16 unit=°C
